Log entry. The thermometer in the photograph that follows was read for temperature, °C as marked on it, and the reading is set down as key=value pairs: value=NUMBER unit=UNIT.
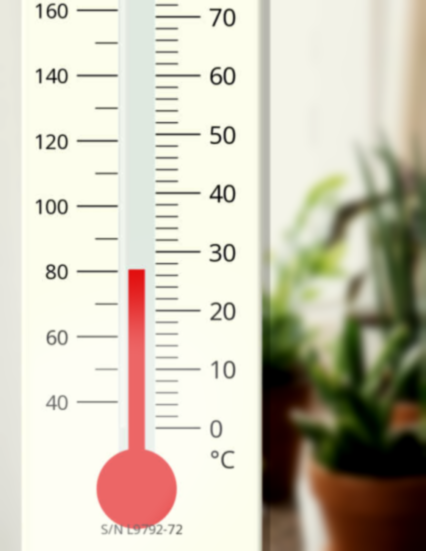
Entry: value=27 unit=°C
